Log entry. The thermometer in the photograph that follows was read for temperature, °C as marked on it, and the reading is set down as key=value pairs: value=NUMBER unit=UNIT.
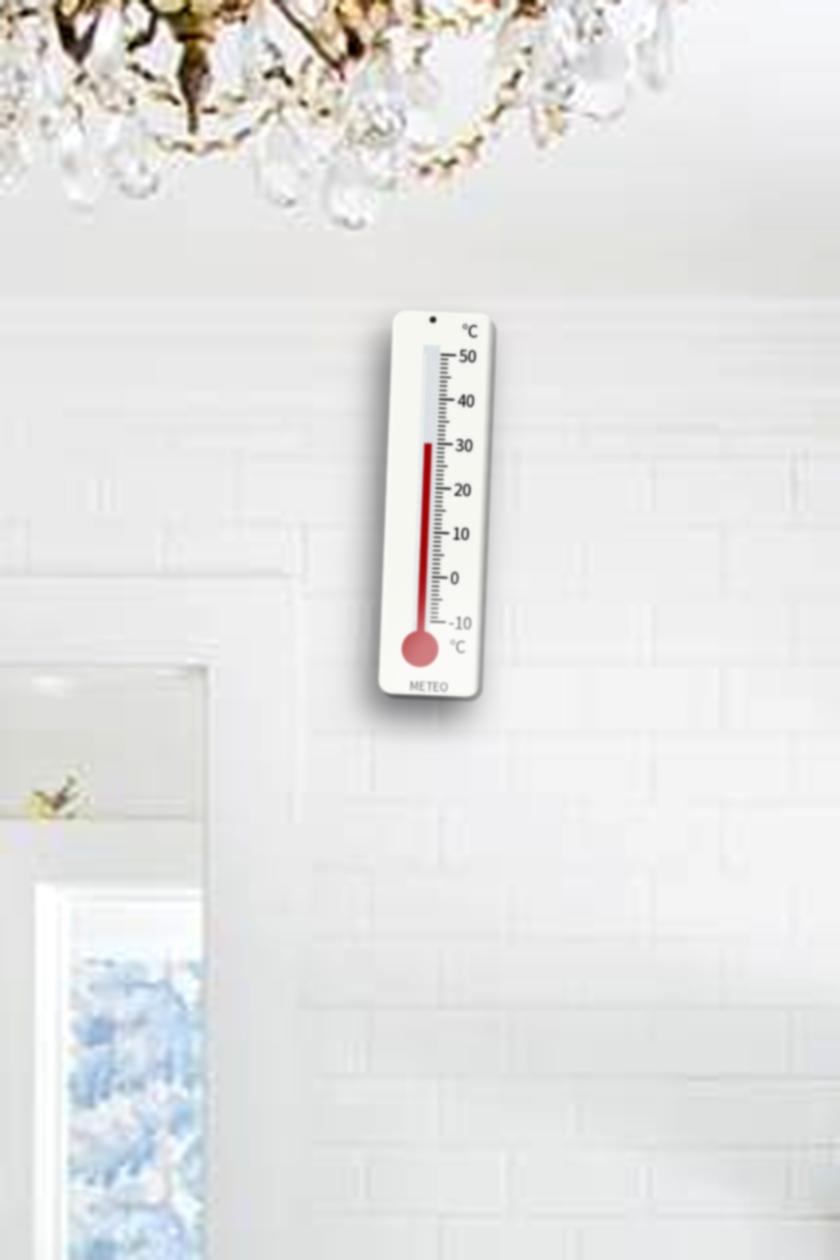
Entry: value=30 unit=°C
